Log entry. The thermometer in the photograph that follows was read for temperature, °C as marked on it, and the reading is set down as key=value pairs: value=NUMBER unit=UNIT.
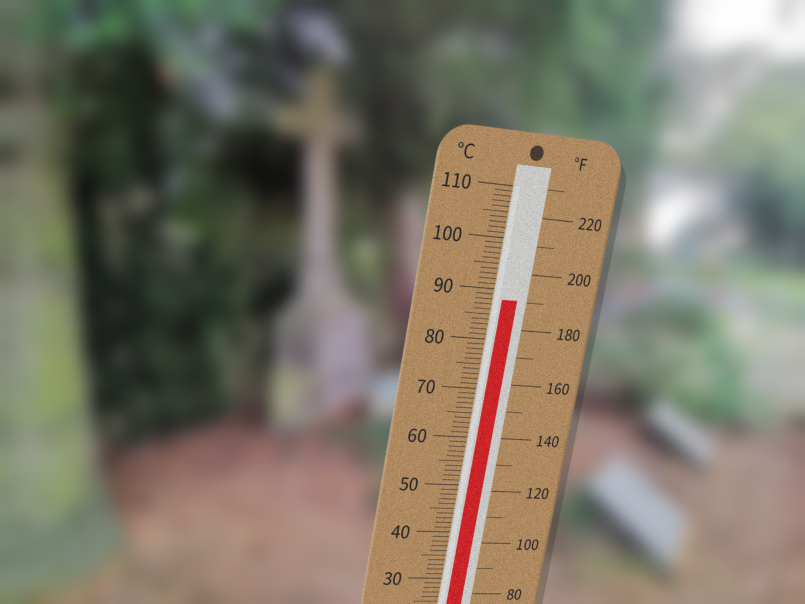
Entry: value=88 unit=°C
